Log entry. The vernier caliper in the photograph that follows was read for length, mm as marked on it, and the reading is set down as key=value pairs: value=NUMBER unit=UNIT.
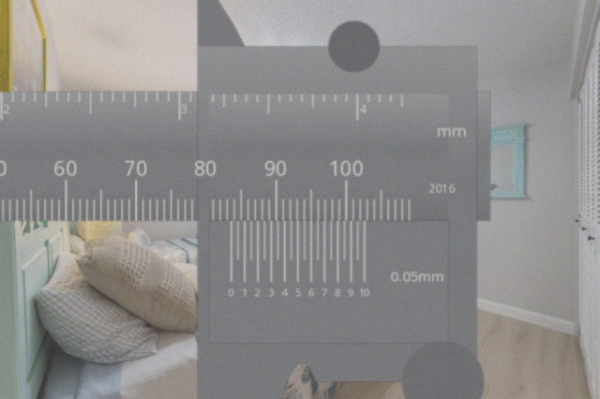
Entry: value=83.6 unit=mm
